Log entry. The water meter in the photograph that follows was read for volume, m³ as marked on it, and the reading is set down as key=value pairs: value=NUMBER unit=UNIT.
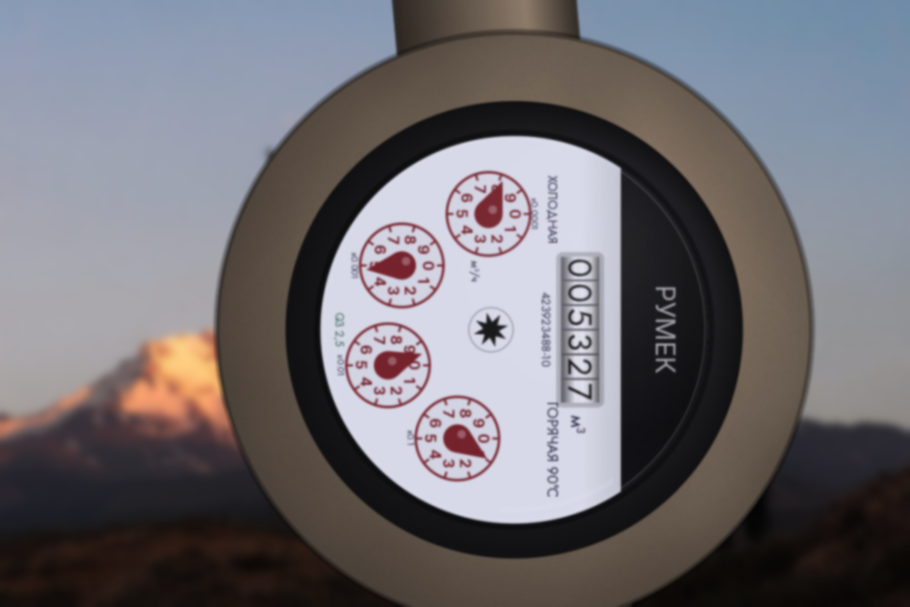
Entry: value=5327.0948 unit=m³
